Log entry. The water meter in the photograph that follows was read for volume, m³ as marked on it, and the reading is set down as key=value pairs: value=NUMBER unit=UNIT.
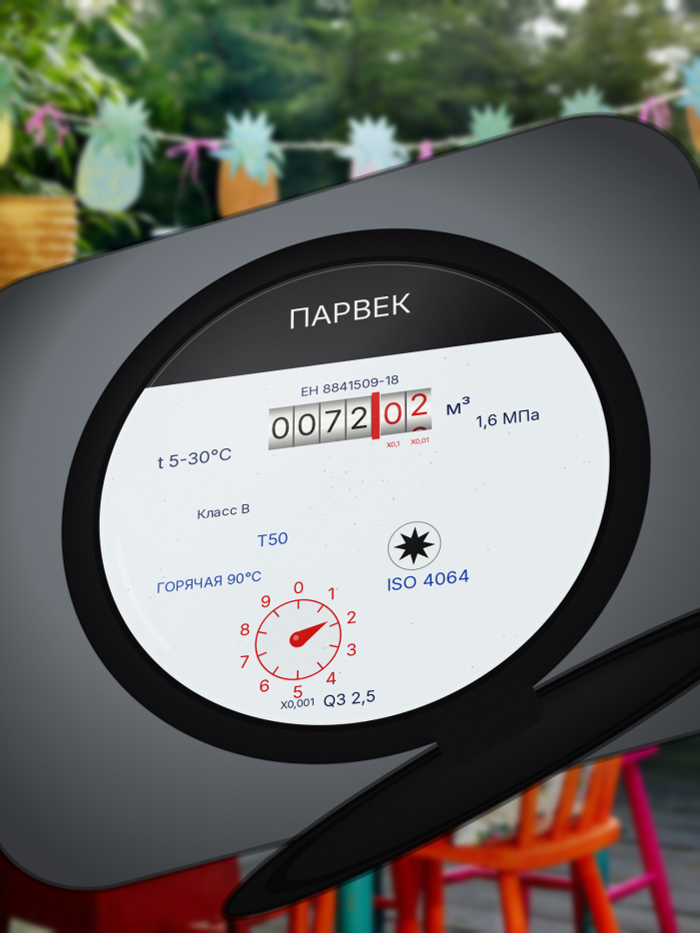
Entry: value=72.021 unit=m³
